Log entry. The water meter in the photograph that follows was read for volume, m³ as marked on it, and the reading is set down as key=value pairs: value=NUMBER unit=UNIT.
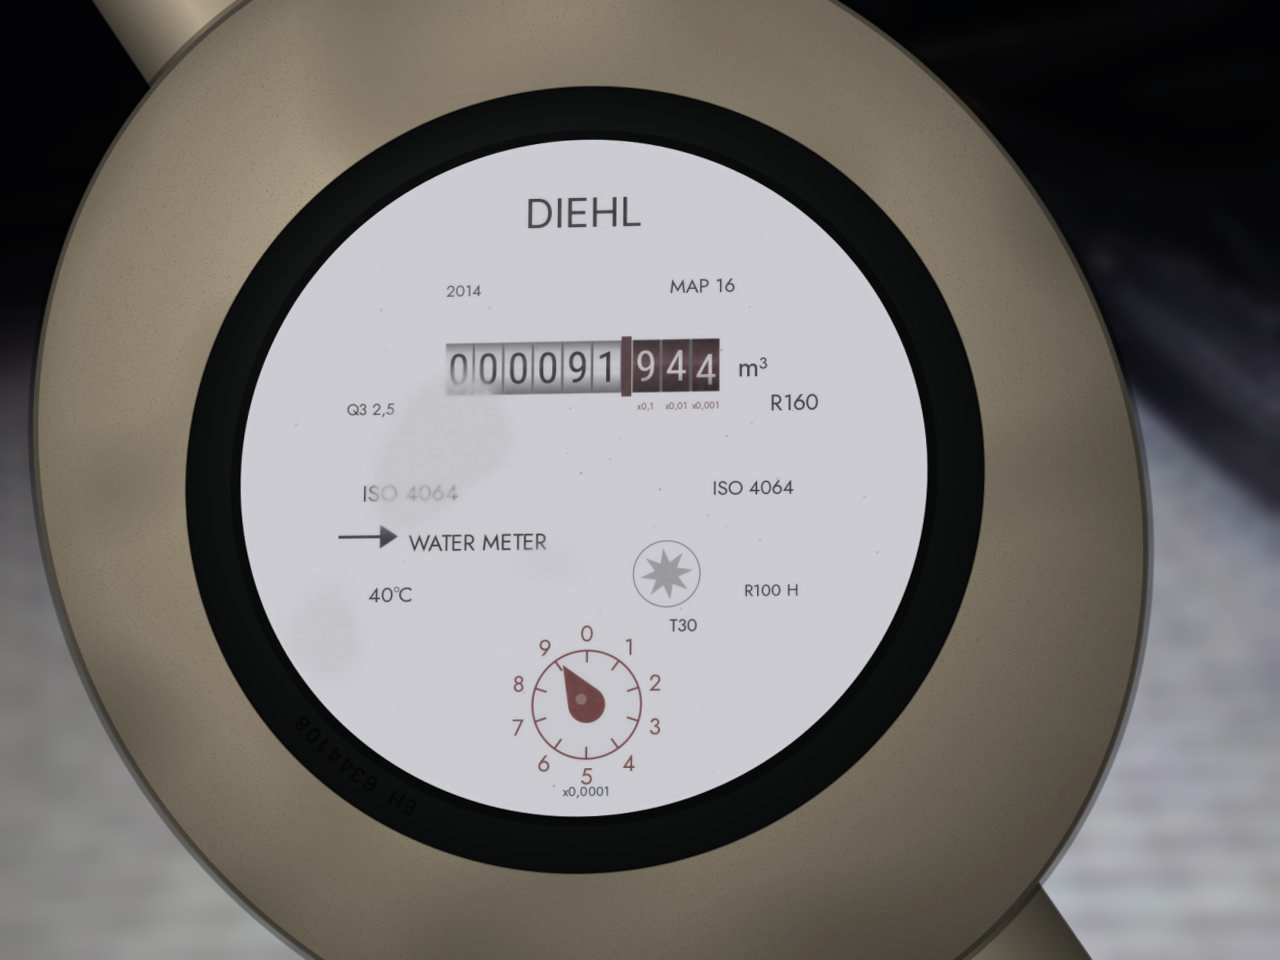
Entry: value=91.9439 unit=m³
